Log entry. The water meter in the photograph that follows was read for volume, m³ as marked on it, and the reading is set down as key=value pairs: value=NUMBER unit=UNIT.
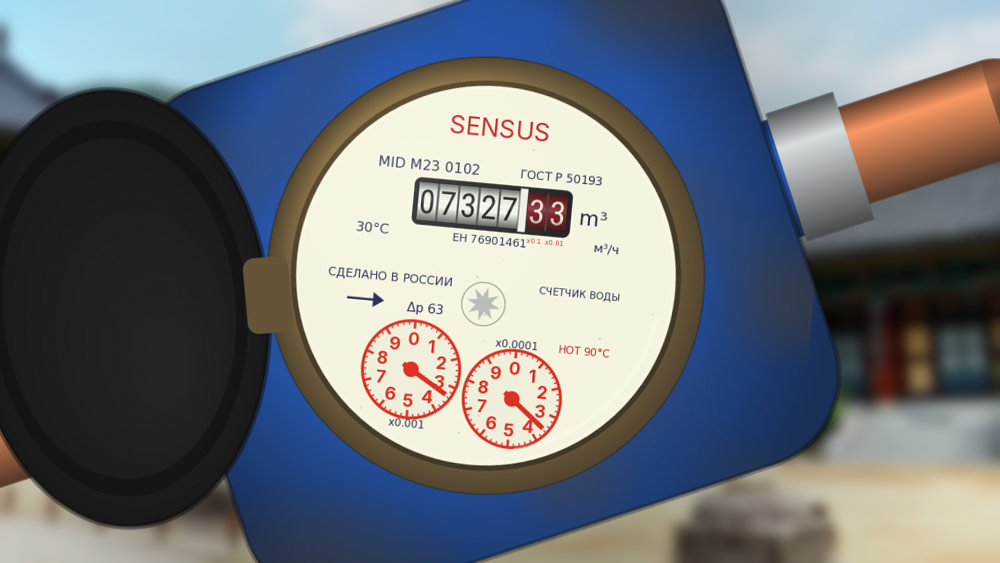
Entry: value=7327.3333 unit=m³
